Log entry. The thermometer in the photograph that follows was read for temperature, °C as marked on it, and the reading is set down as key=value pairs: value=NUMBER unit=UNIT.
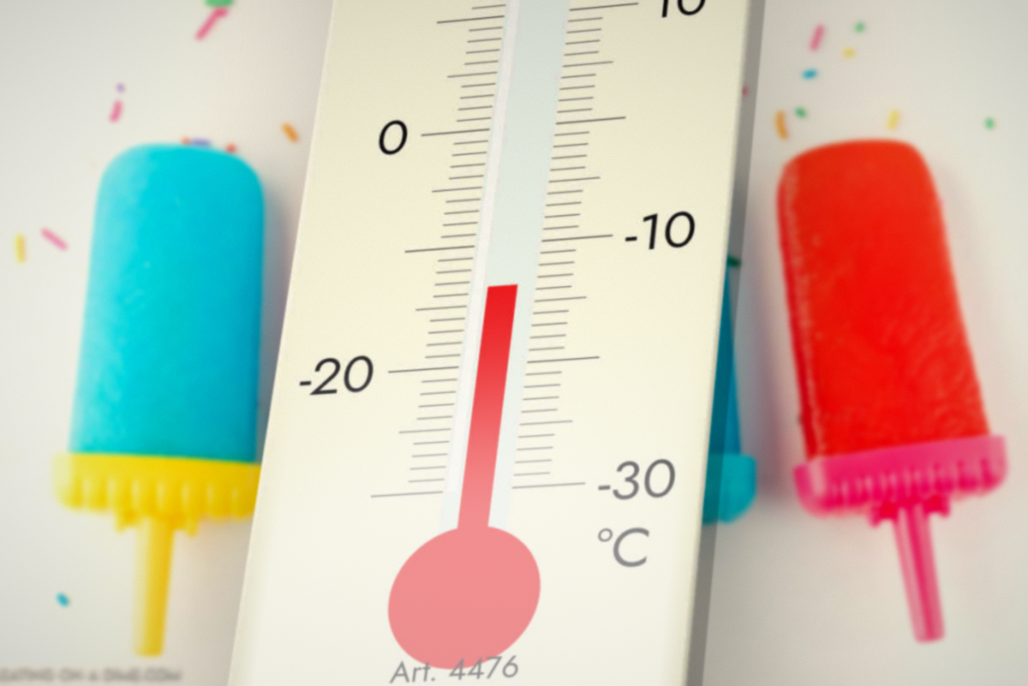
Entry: value=-13.5 unit=°C
